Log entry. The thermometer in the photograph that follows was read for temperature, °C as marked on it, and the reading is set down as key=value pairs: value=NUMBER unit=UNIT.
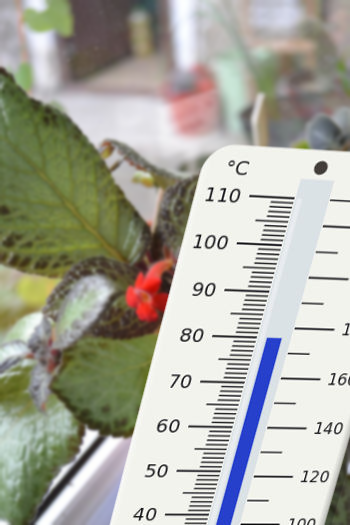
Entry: value=80 unit=°C
